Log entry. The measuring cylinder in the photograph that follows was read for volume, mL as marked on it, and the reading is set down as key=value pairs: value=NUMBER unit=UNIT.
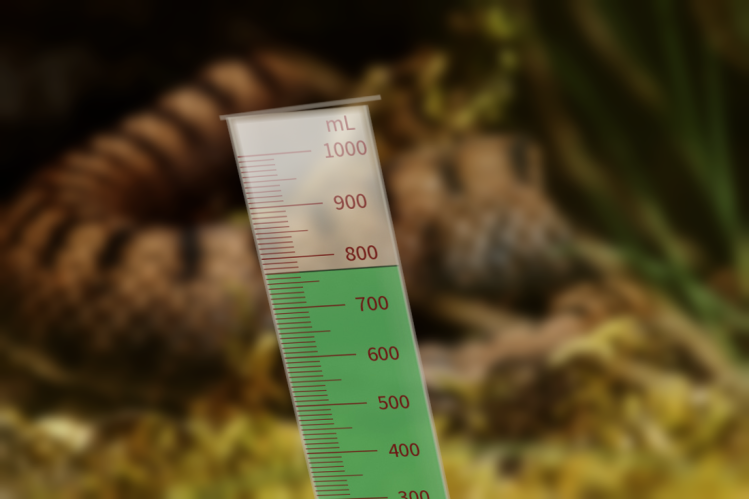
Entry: value=770 unit=mL
